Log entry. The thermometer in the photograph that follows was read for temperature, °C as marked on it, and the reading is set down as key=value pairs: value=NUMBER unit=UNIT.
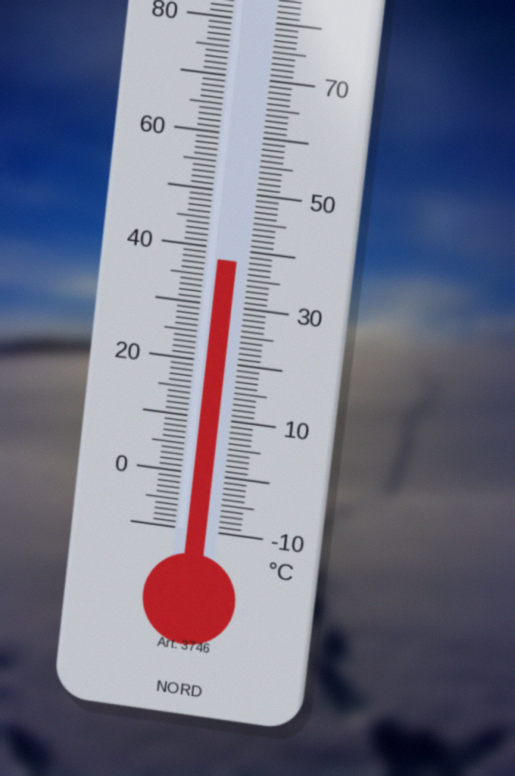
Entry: value=38 unit=°C
